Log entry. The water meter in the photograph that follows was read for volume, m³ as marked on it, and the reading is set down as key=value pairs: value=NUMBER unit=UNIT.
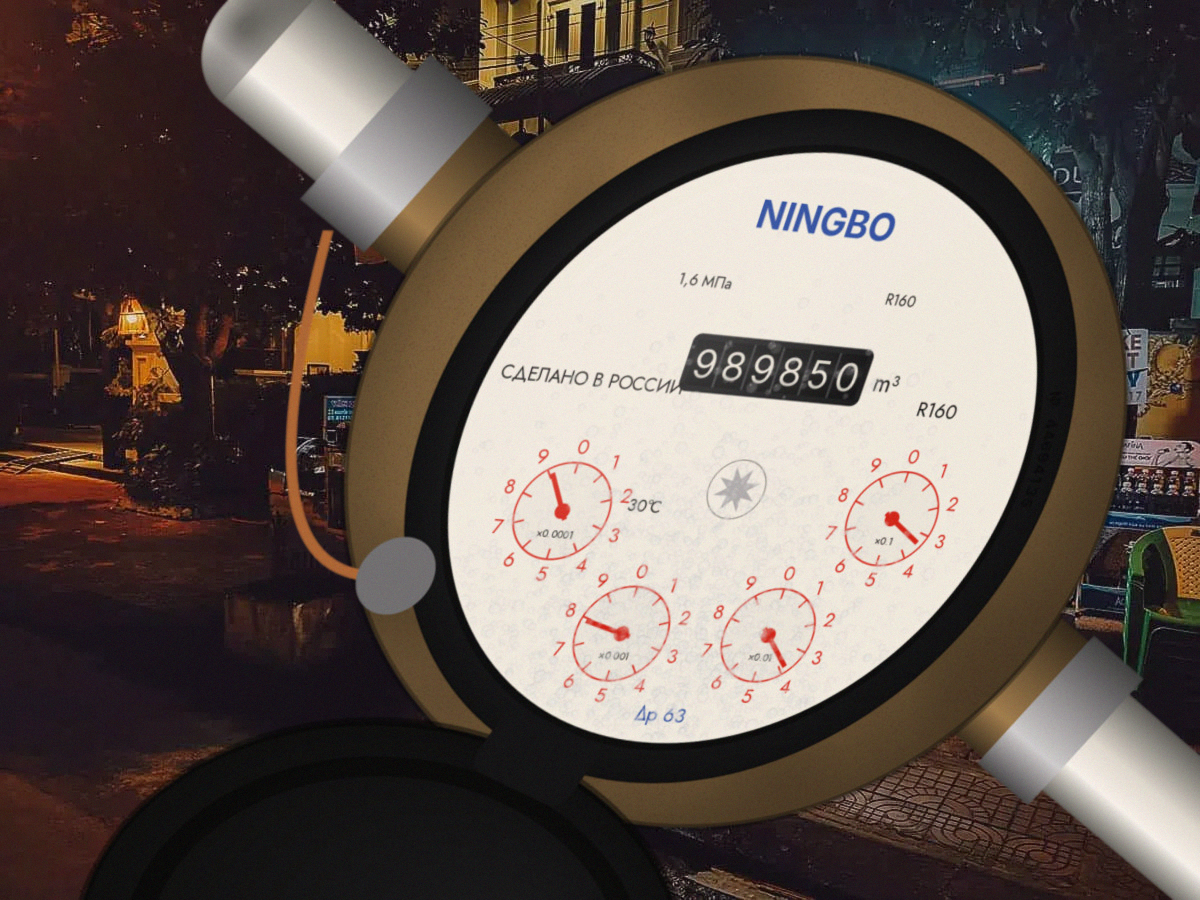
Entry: value=989850.3379 unit=m³
